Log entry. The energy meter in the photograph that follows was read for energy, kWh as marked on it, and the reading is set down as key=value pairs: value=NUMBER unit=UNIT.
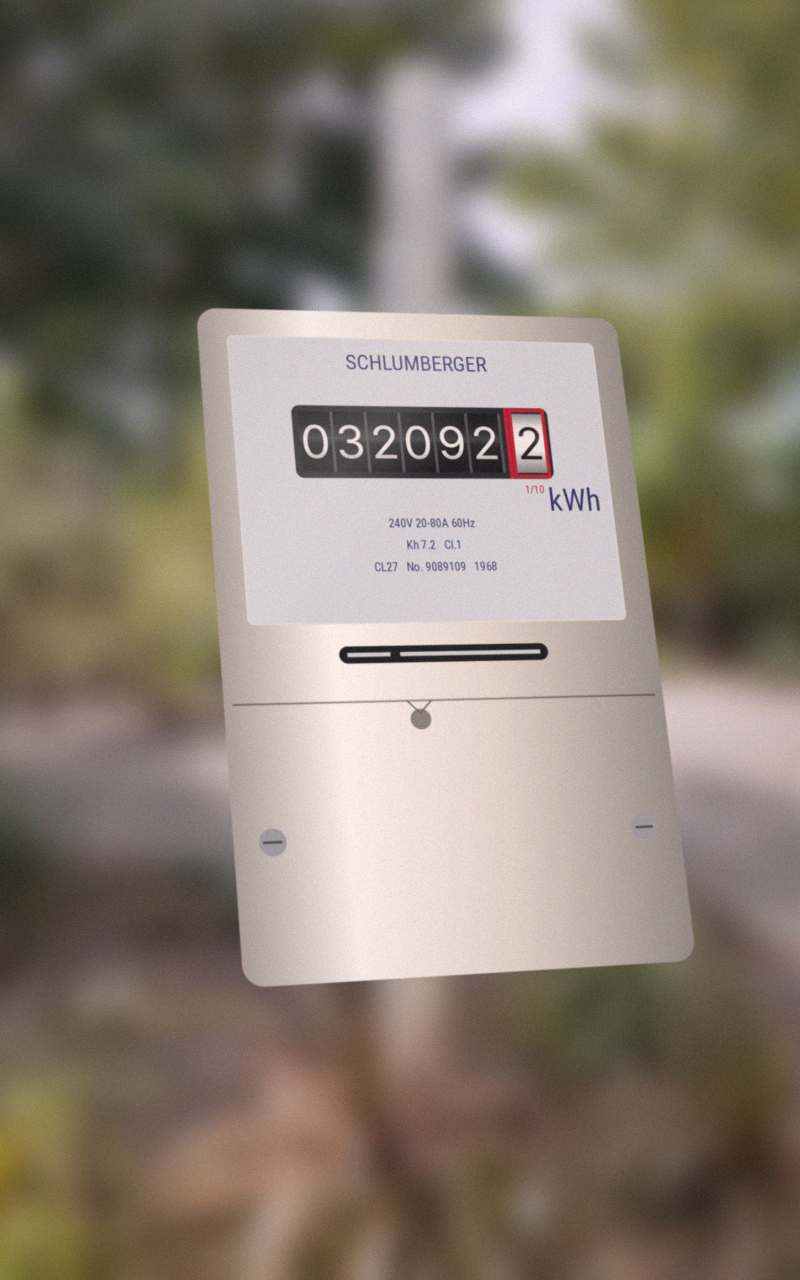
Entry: value=32092.2 unit=kWh
